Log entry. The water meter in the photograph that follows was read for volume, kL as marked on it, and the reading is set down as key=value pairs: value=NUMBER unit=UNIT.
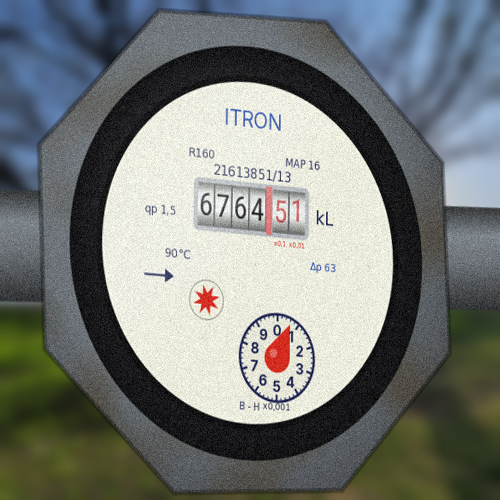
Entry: value=6764.510 unit=kL
